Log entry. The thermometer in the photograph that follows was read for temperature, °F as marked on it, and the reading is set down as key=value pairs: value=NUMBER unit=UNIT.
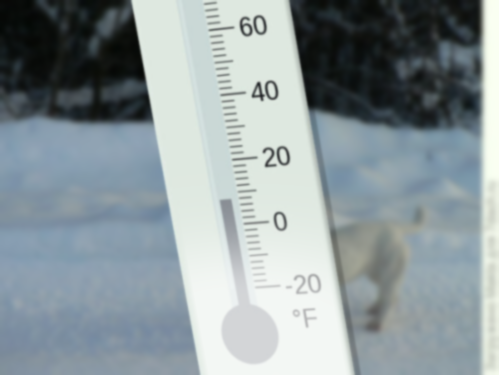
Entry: value=8 unit=°F
